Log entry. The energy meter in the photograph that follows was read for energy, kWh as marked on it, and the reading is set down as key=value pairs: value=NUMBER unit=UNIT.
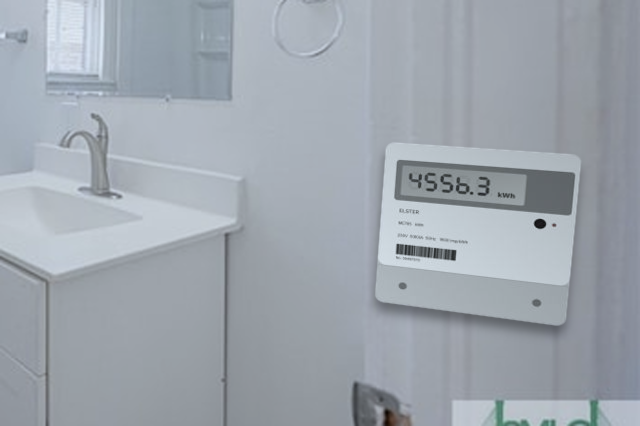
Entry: value=4556.3 unit=kWh
